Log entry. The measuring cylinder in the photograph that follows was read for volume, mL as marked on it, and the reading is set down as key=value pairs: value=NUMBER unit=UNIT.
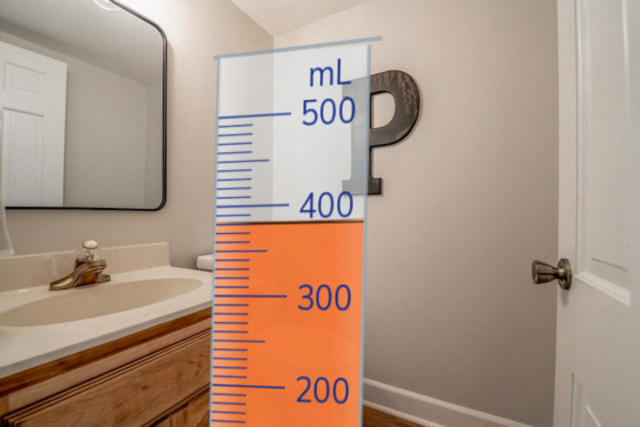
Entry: value=380 unit=mL
